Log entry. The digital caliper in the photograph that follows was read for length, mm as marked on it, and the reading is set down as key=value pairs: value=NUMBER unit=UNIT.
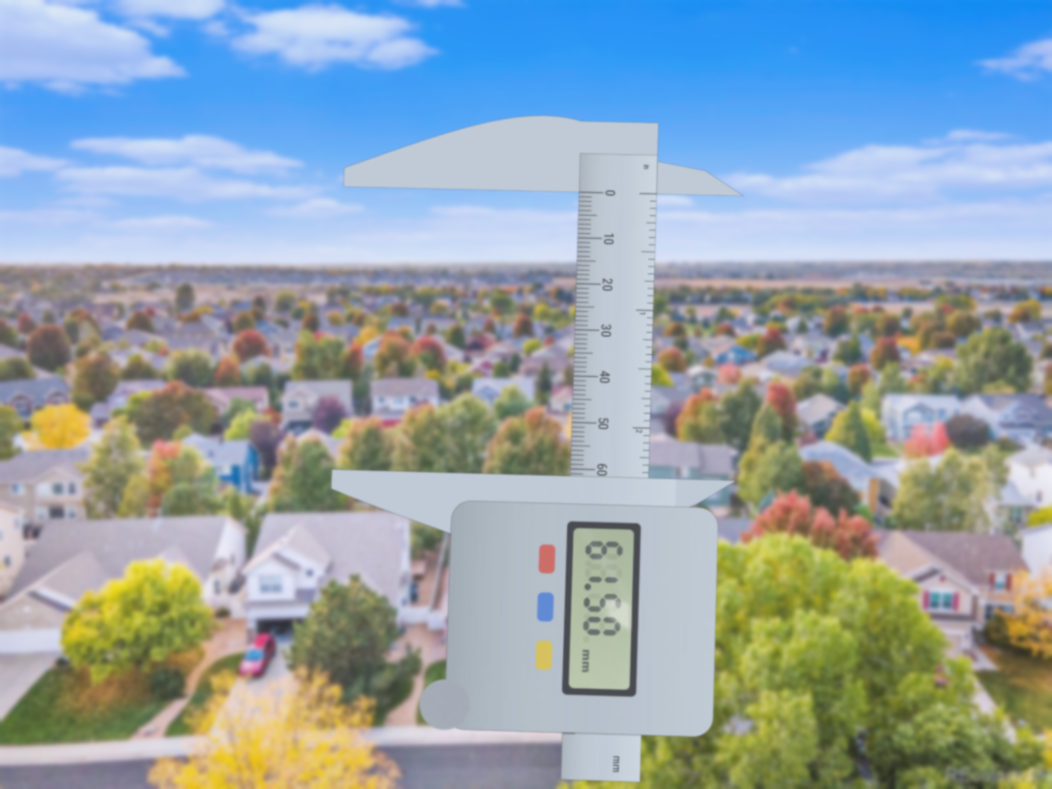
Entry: value=61.50 unit=mm
